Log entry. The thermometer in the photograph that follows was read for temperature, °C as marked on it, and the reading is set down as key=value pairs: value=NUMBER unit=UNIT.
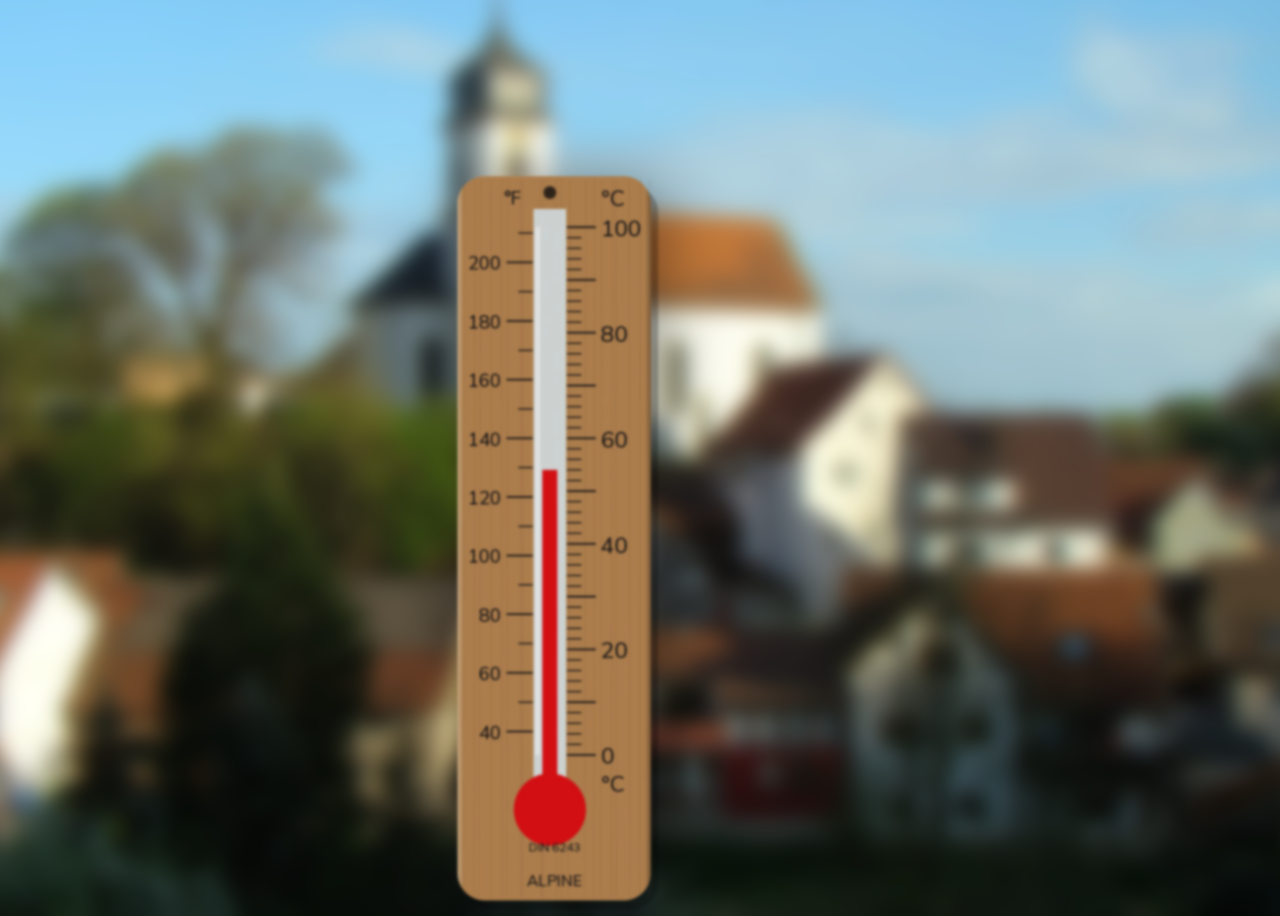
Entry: value=54 unit=°C
